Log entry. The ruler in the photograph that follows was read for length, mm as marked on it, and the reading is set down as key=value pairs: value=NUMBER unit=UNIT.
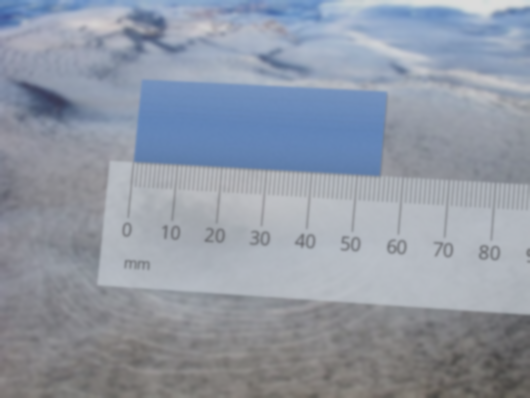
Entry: value=55 unit=mm
